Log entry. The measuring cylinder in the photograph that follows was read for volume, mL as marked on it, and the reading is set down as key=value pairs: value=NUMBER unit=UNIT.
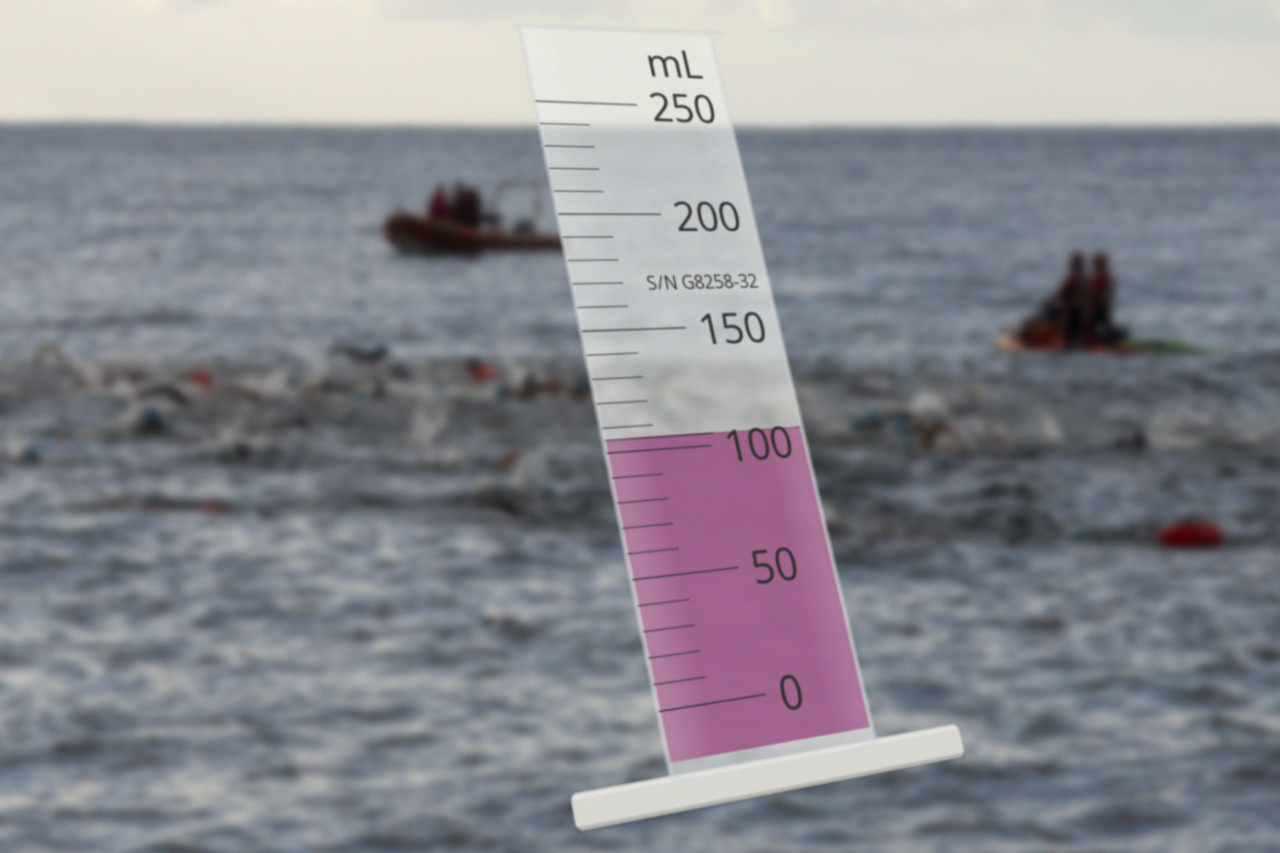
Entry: value=105 unit=mL
